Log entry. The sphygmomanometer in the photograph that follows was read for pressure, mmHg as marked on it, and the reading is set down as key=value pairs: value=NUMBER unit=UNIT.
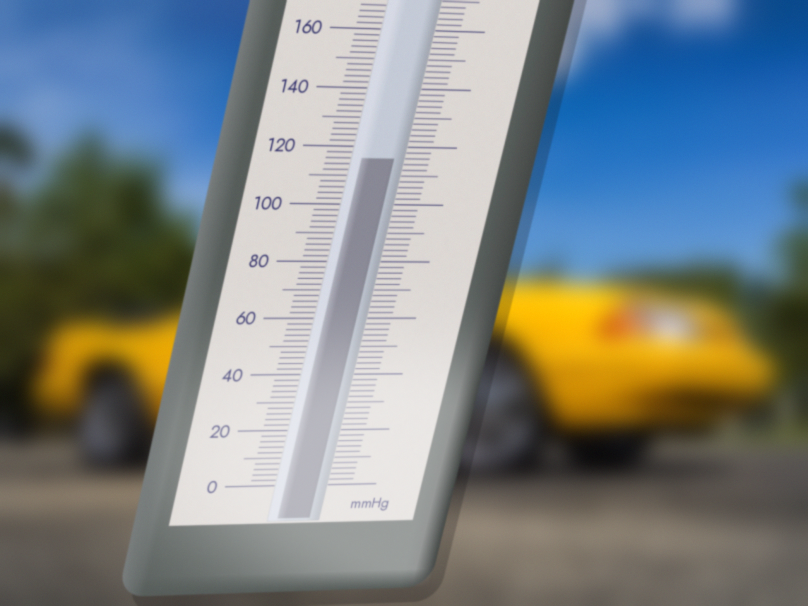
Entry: value=116 unit=mmHg
